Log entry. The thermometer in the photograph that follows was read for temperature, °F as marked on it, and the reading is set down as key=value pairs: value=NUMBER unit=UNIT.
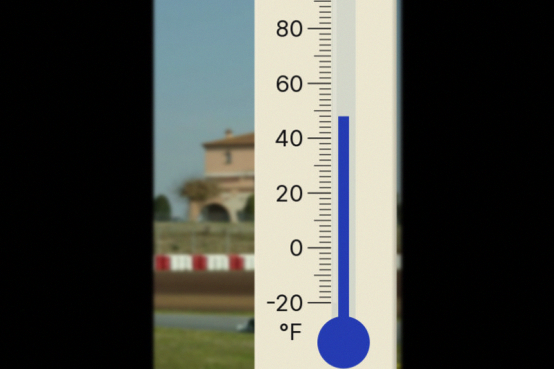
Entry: value=48 unit=°F
